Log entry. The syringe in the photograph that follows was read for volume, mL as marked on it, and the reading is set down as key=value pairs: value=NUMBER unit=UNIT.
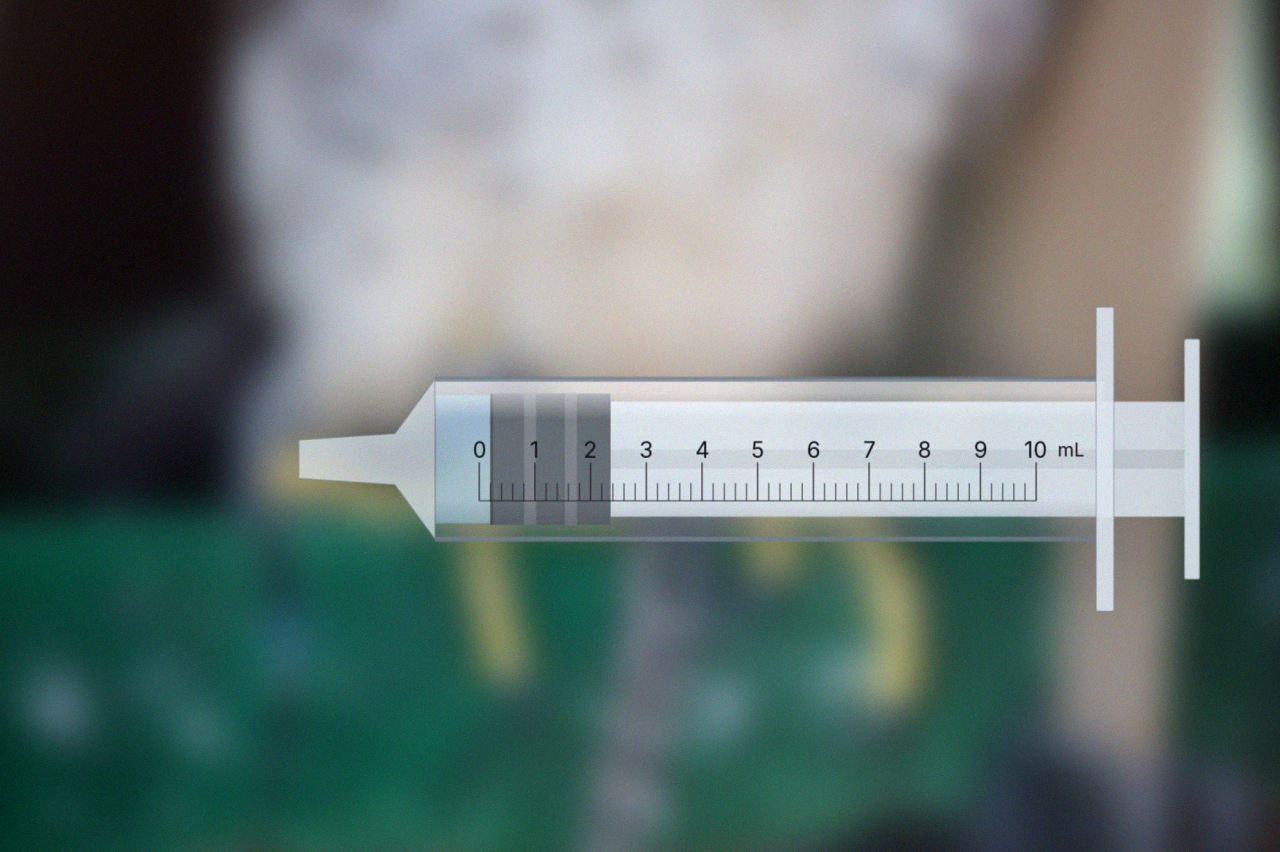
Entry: value=0.2 unit=mL
